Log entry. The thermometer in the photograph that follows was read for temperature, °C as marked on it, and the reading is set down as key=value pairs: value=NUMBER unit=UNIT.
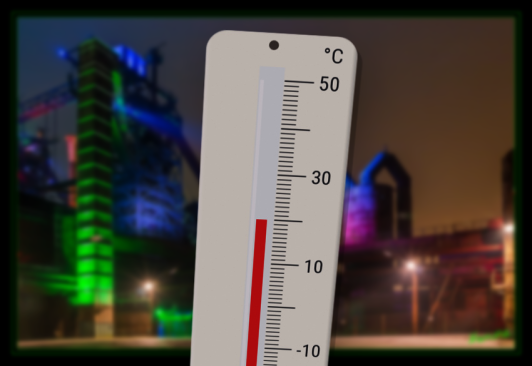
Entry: value=20 unit=°C
